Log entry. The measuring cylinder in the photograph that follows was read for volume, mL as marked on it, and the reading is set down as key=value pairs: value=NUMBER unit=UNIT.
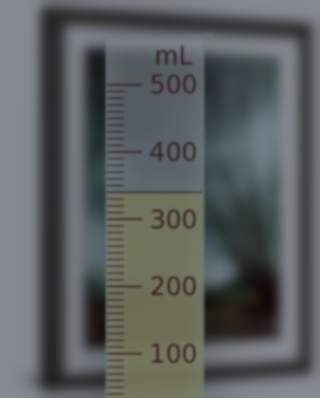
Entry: value=340 unit=mL
